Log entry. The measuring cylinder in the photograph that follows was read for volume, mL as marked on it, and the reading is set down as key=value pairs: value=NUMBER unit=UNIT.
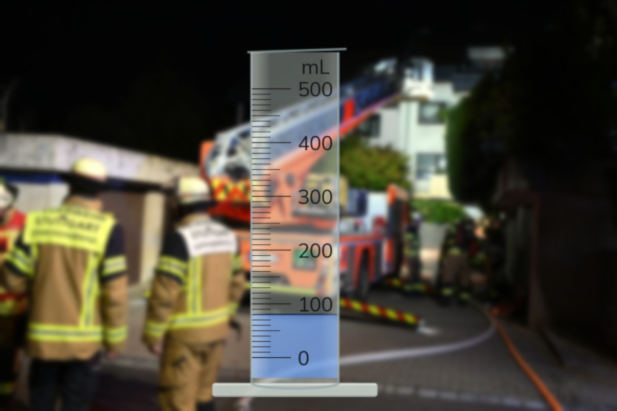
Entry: value=80 unit=mL
